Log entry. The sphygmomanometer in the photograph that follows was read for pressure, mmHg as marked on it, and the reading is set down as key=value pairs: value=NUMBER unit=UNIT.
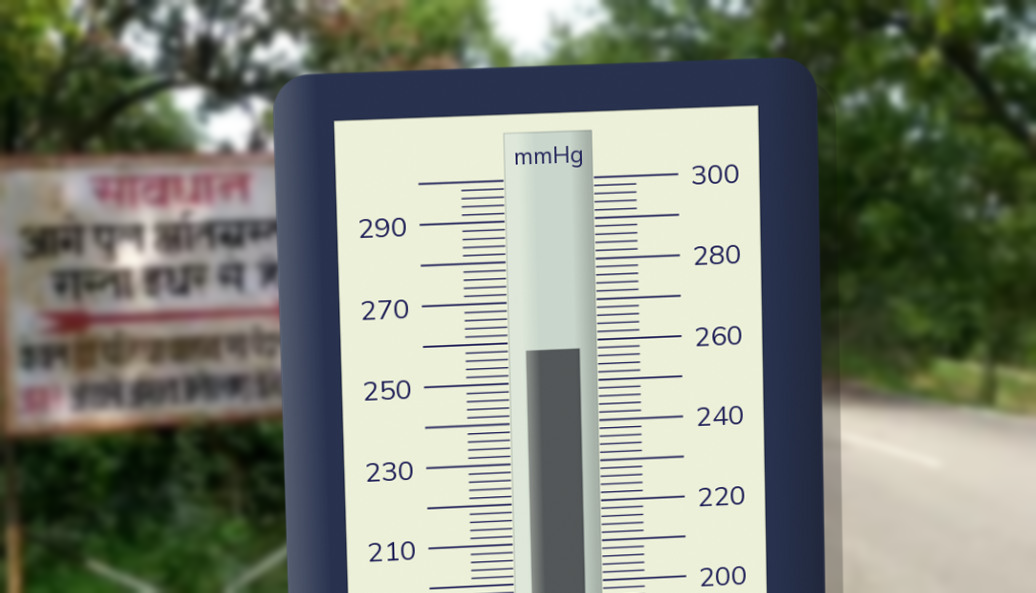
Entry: value=258 unit=mmHg
